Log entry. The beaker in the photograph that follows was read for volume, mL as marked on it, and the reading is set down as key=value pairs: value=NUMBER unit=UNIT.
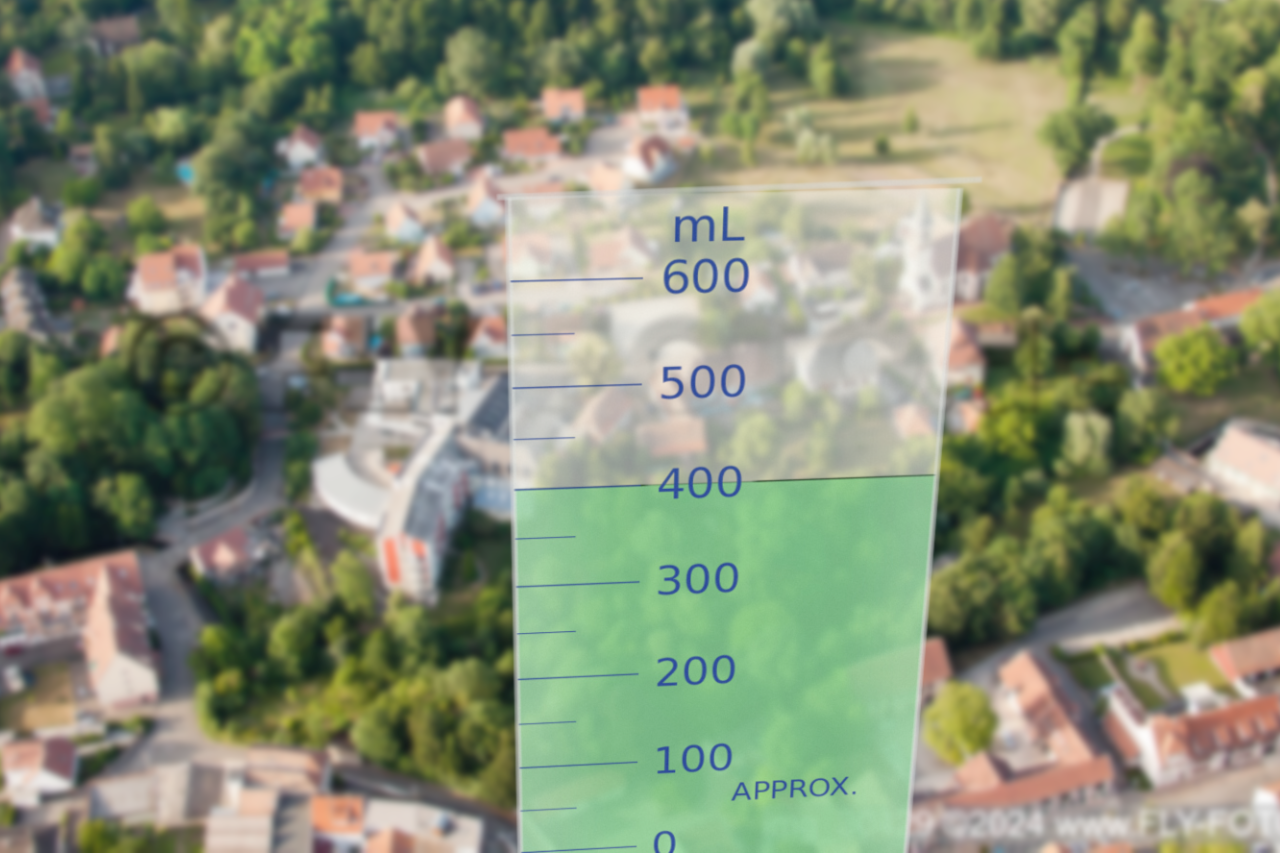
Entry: value=400 unit=mL
